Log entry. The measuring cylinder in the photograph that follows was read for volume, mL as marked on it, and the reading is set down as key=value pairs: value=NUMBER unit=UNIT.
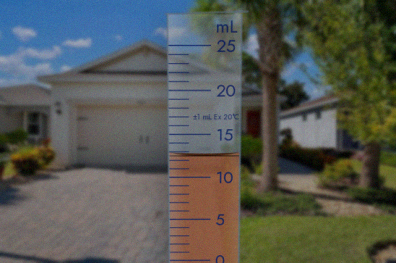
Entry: value=12.5 unit=mL
